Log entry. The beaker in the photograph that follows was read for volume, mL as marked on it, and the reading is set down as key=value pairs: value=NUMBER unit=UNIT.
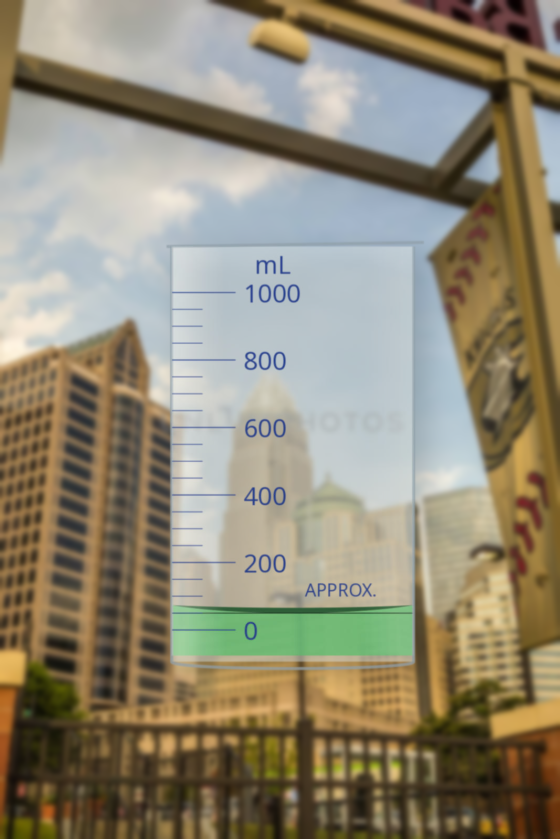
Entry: value=50 unit=mL
